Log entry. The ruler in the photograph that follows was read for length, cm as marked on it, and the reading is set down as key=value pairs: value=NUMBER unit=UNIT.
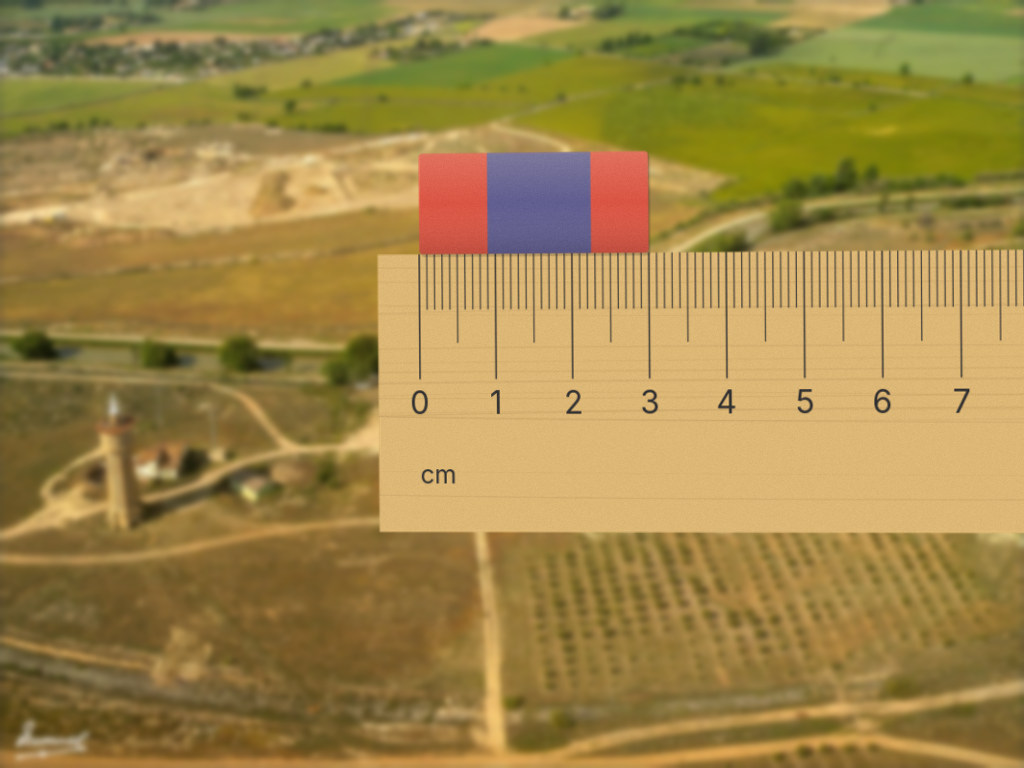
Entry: value=3 unit=cm
